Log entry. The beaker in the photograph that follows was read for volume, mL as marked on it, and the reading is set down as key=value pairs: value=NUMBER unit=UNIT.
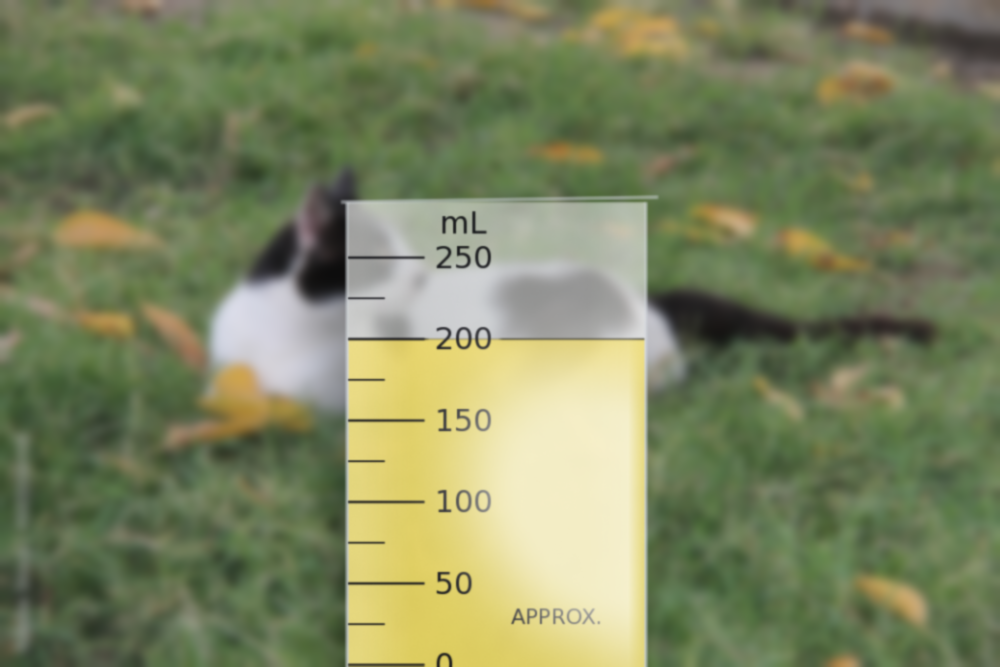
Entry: value=200 unit=mL
